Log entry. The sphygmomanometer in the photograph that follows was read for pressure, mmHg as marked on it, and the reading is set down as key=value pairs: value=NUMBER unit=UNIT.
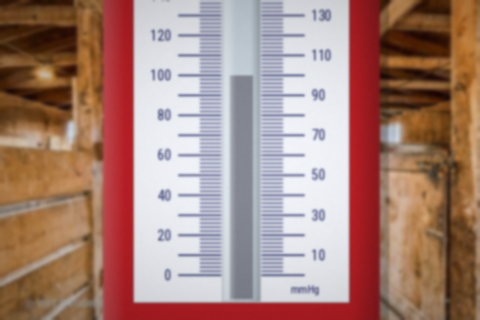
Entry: value=100 unit=mmHg
